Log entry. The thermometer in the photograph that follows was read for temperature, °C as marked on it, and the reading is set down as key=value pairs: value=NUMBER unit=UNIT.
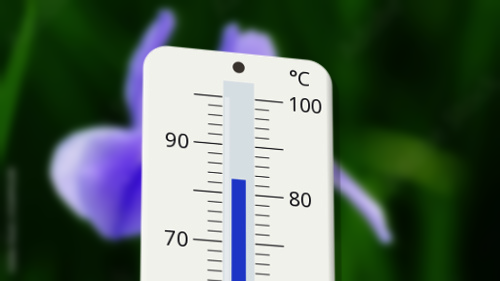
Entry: value=83 unit=°C
